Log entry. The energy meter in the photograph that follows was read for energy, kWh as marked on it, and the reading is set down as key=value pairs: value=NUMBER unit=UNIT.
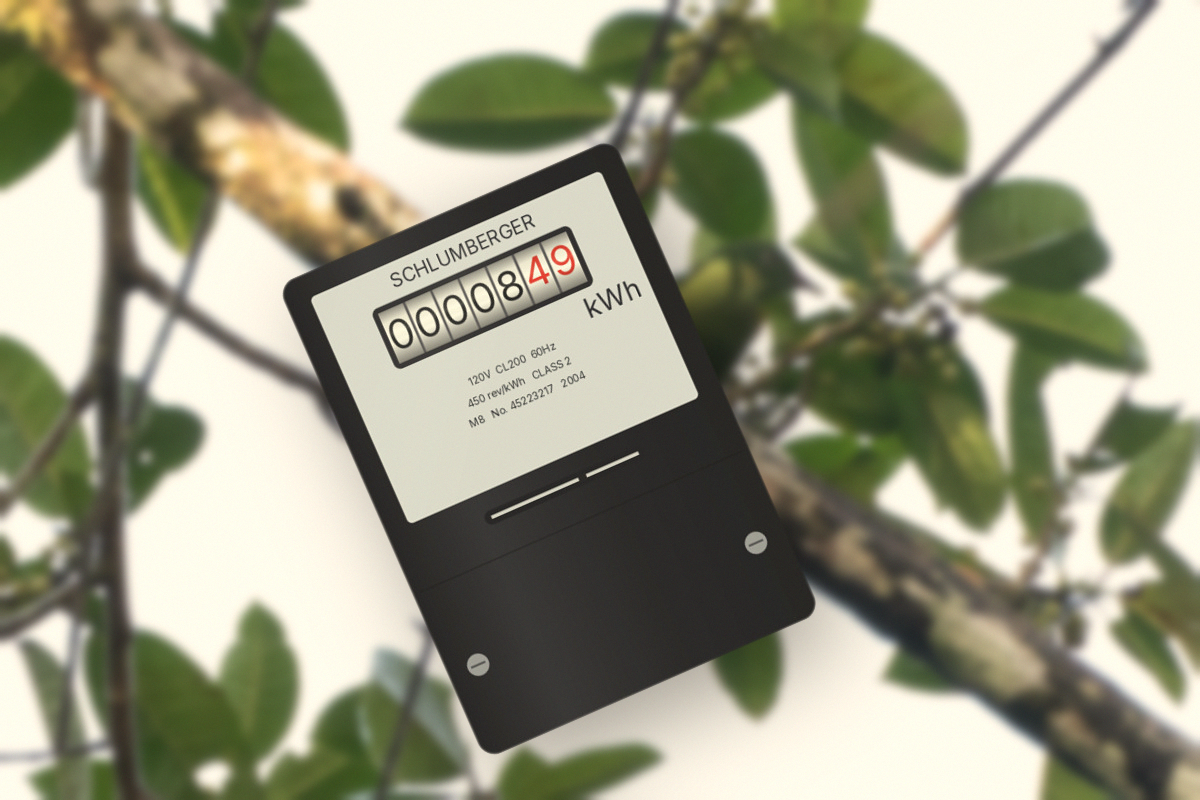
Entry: value=8.49 unit=kWh
